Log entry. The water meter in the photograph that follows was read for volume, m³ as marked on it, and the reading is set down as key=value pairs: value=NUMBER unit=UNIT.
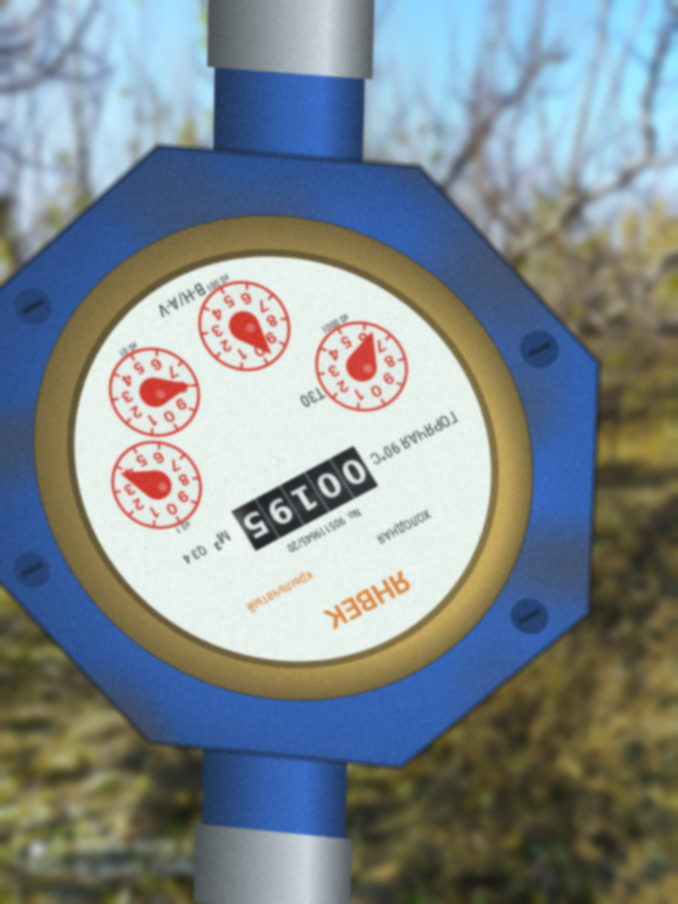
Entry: value=195.3796 unit=m³
